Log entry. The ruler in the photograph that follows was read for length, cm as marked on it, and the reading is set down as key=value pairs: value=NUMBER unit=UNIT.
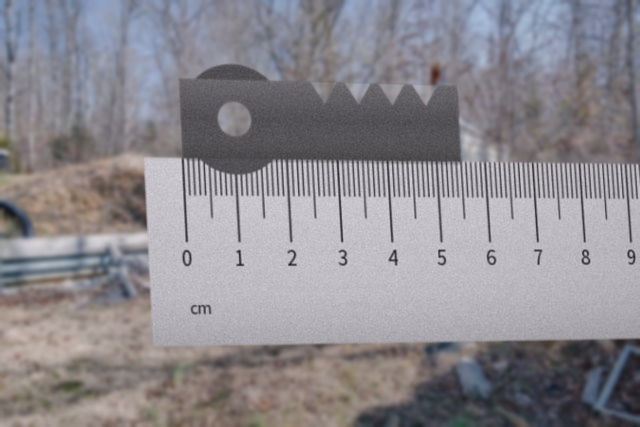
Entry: value=5.5 unit=cm
